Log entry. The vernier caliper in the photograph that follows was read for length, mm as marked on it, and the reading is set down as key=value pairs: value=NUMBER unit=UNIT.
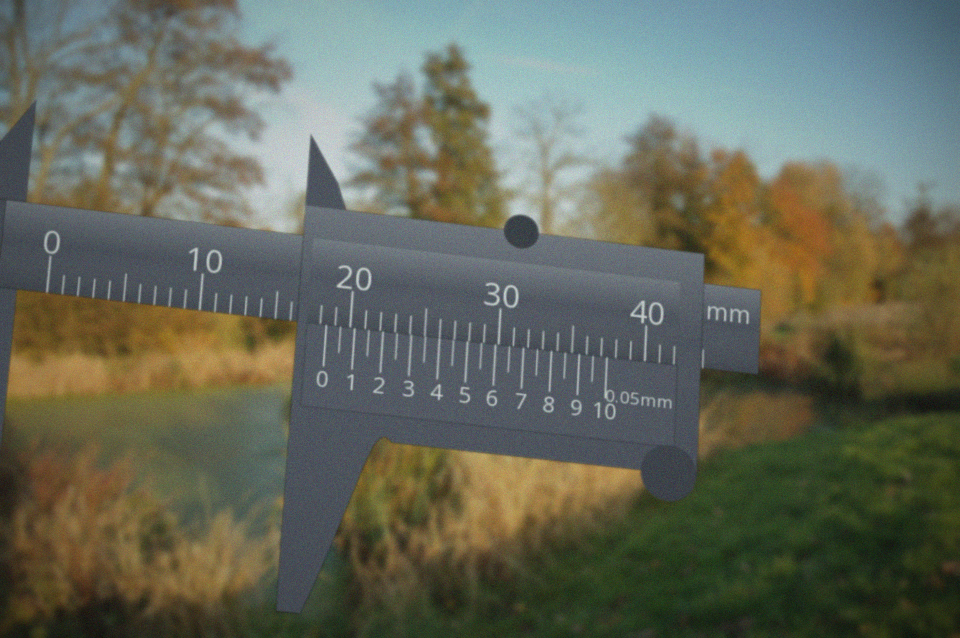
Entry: value=18.4 unit=mm
